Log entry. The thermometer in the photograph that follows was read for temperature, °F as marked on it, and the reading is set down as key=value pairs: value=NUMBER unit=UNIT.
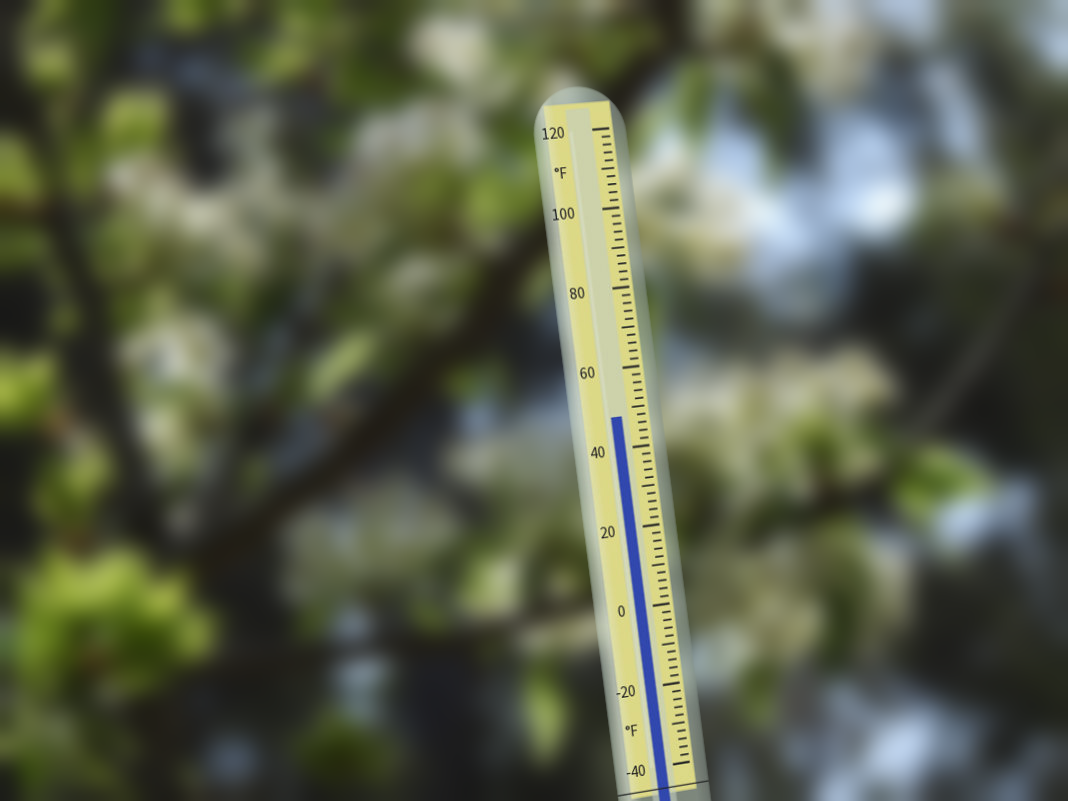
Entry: value=48 unit=°F
